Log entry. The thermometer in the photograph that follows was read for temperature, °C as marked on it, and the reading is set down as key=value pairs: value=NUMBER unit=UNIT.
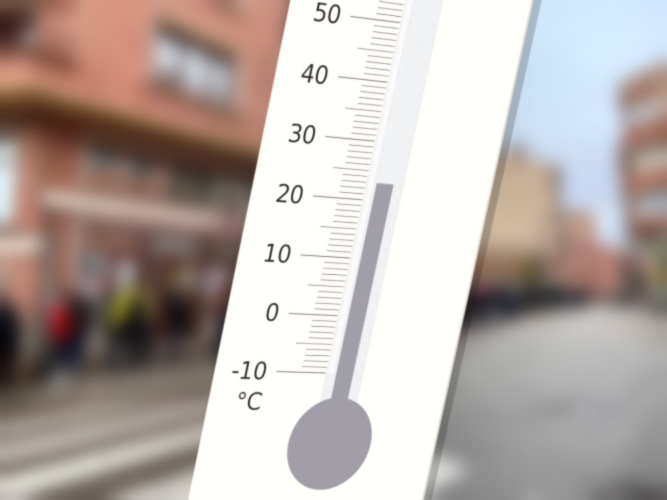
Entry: value=23 unit=°C
